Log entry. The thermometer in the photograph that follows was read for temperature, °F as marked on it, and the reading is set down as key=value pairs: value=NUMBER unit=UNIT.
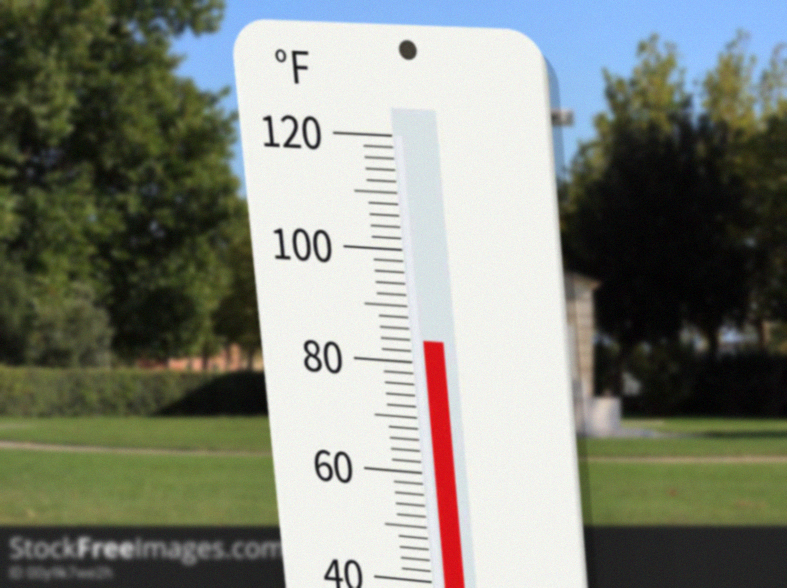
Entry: value=84 unit=°F
